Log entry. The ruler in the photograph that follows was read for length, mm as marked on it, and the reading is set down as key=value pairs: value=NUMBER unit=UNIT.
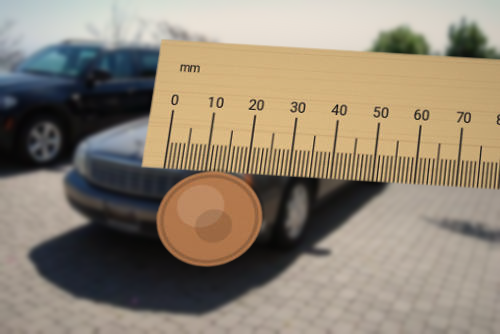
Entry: value=25 unit=mm
